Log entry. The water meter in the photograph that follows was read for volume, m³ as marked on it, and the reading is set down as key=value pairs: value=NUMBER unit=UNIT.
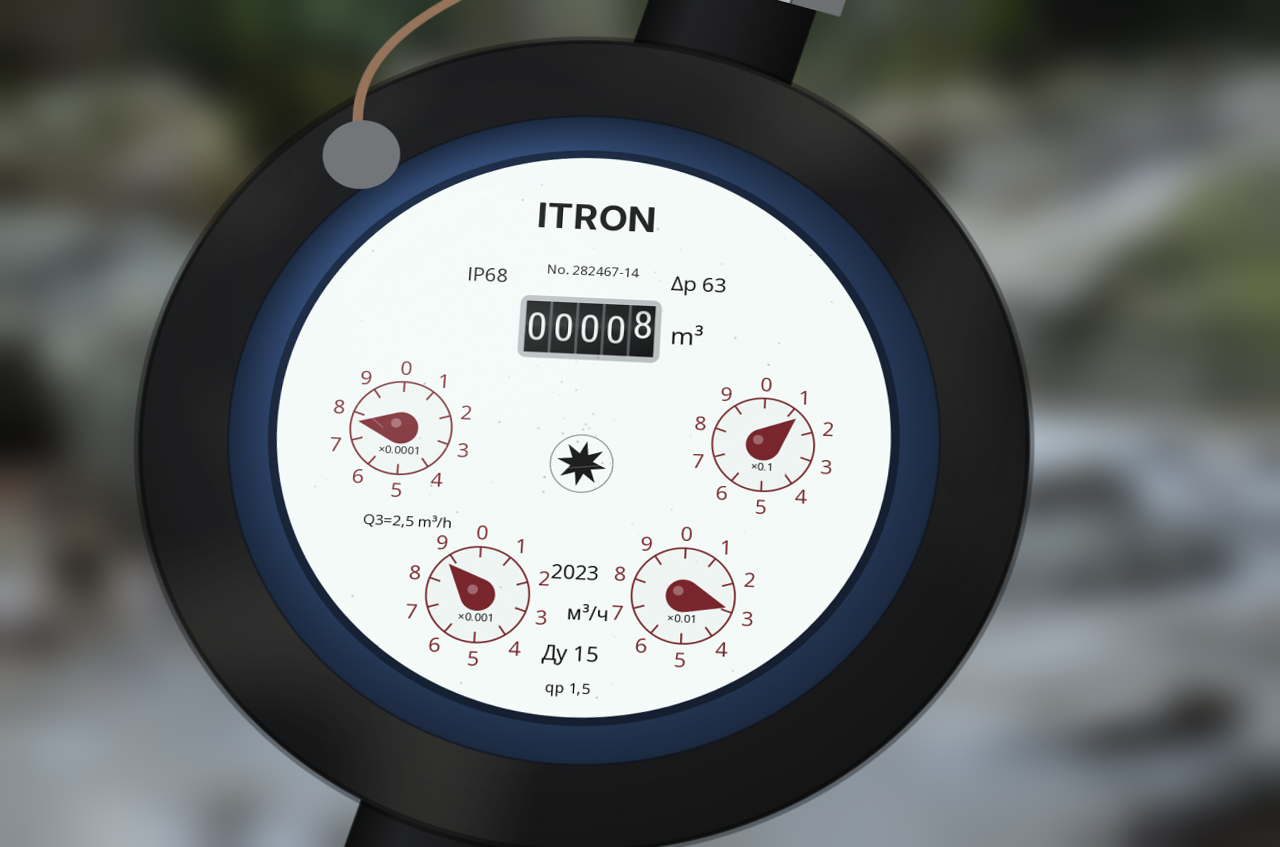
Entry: value=8.1287 unit=m³
